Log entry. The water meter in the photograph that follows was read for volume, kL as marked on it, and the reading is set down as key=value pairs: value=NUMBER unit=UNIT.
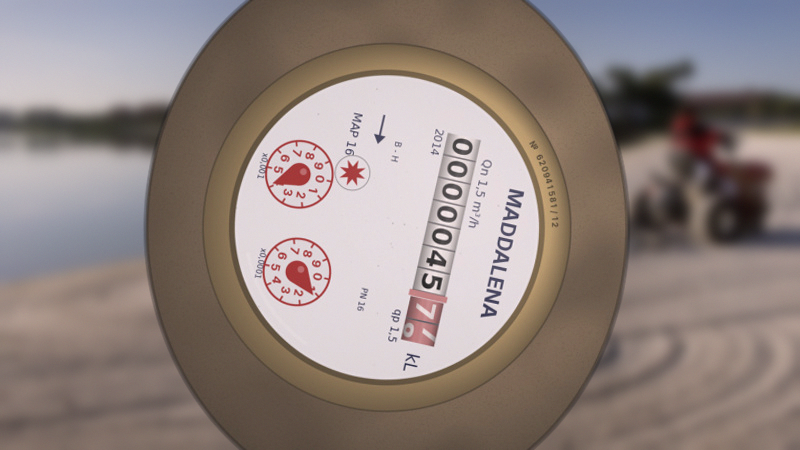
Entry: value=45.7741 unit=kL
